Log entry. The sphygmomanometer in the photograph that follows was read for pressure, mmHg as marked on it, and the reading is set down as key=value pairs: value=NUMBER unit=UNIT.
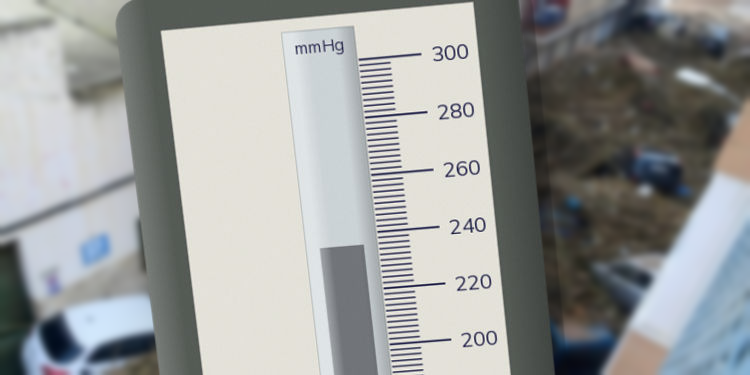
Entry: value=236 unit=mmHg
